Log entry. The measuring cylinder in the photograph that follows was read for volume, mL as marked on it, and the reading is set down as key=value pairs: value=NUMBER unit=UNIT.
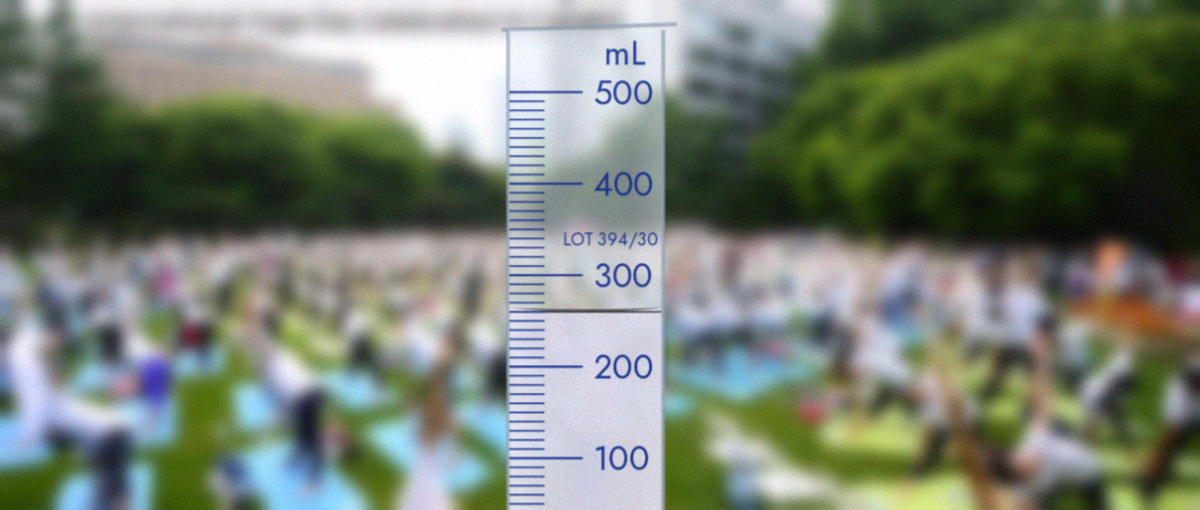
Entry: value=260 unit=mL
